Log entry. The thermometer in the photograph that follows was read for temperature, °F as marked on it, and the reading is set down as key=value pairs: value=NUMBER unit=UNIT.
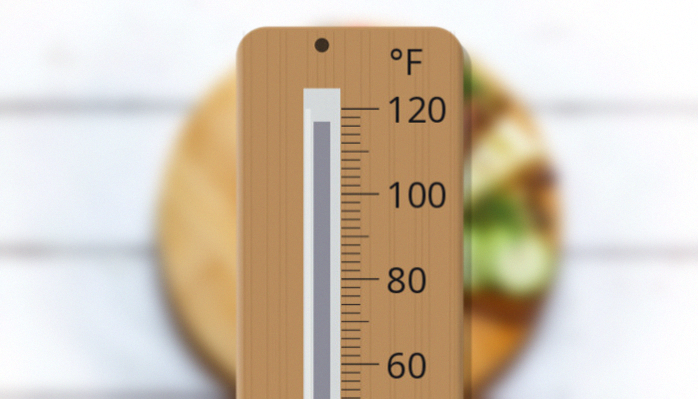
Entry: value=117 unit=°F
